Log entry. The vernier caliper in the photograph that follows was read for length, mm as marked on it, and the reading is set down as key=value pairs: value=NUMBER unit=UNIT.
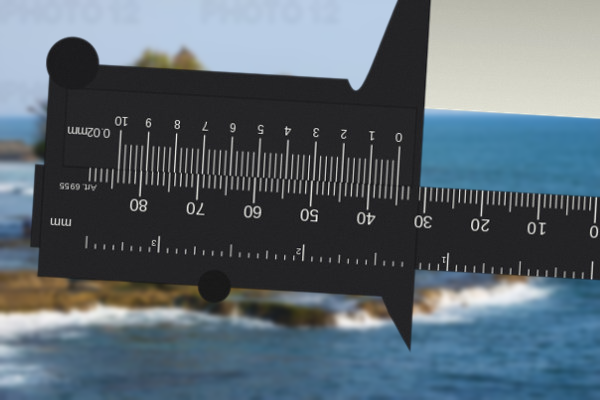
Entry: value=35.0 unit=mm
